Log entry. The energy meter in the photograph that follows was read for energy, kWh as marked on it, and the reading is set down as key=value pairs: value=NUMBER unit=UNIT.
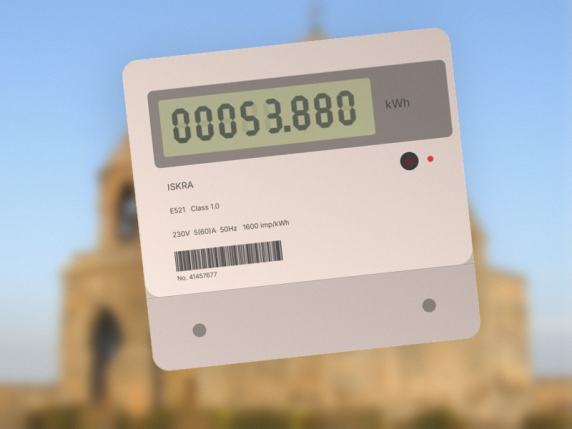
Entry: value=53.880 unit=kWh
